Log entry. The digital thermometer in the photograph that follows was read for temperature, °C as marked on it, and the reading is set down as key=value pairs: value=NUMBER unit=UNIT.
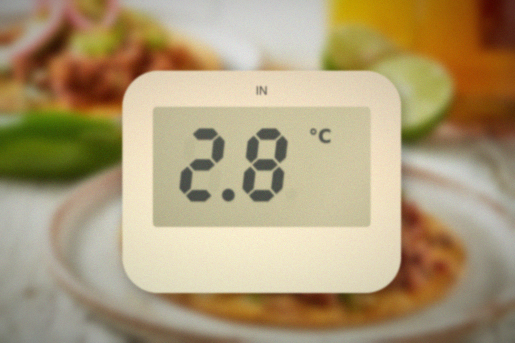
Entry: value=2.8 unit=°C
